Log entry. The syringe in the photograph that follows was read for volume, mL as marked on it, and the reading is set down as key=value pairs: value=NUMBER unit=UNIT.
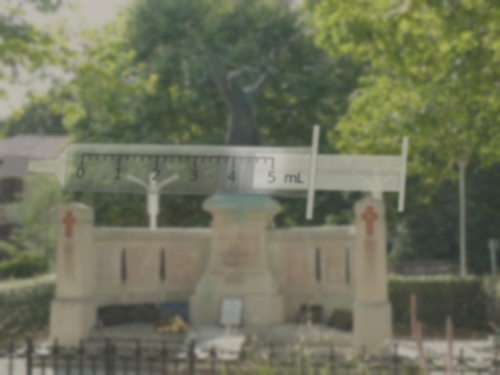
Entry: value=3.6 unit=mL
